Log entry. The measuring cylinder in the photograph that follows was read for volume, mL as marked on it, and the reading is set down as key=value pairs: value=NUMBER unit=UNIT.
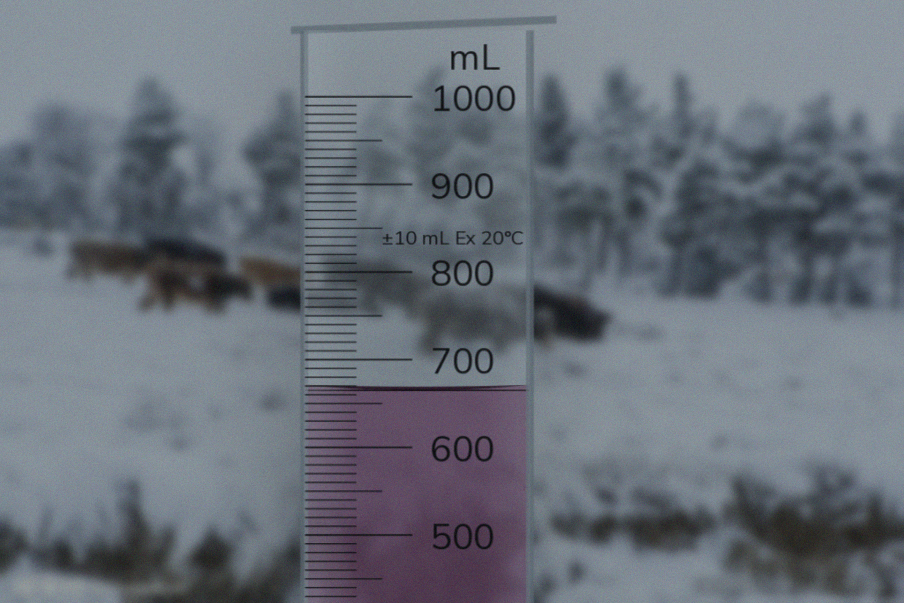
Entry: value=665 unit=mL
